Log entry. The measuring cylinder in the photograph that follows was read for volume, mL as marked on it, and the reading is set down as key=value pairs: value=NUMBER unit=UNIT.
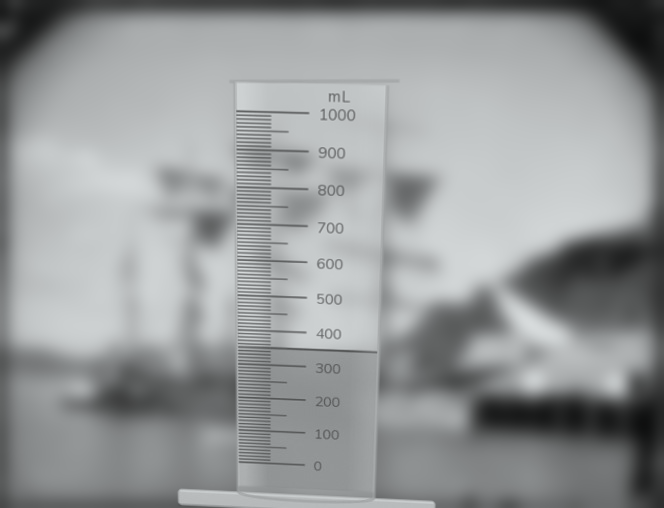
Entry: value=350 unit=mL
